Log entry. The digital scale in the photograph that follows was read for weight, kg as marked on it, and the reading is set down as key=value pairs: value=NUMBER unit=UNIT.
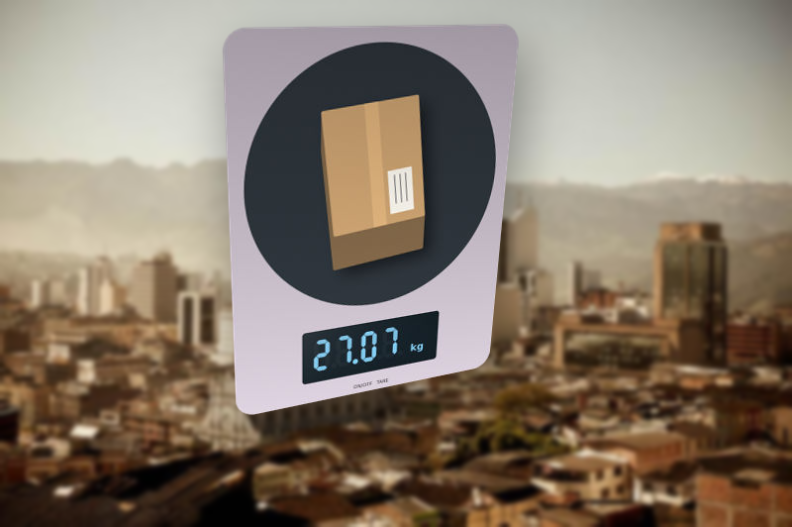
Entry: value=27.07 unit=kg
